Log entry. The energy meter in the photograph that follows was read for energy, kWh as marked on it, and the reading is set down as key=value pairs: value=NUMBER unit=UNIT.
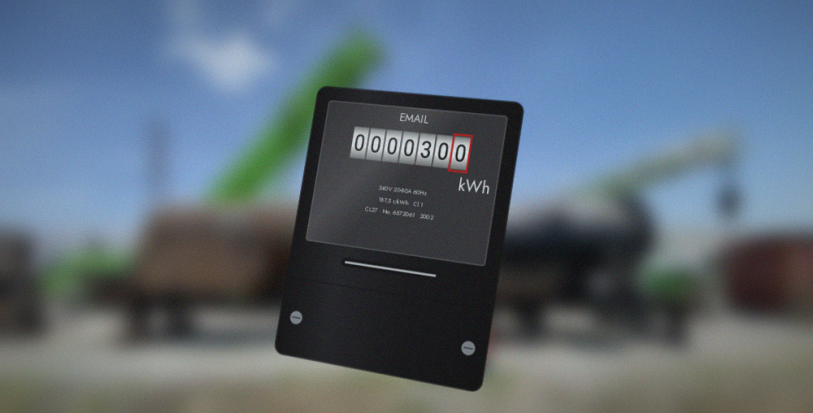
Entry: value=30.0 unit=kWh
